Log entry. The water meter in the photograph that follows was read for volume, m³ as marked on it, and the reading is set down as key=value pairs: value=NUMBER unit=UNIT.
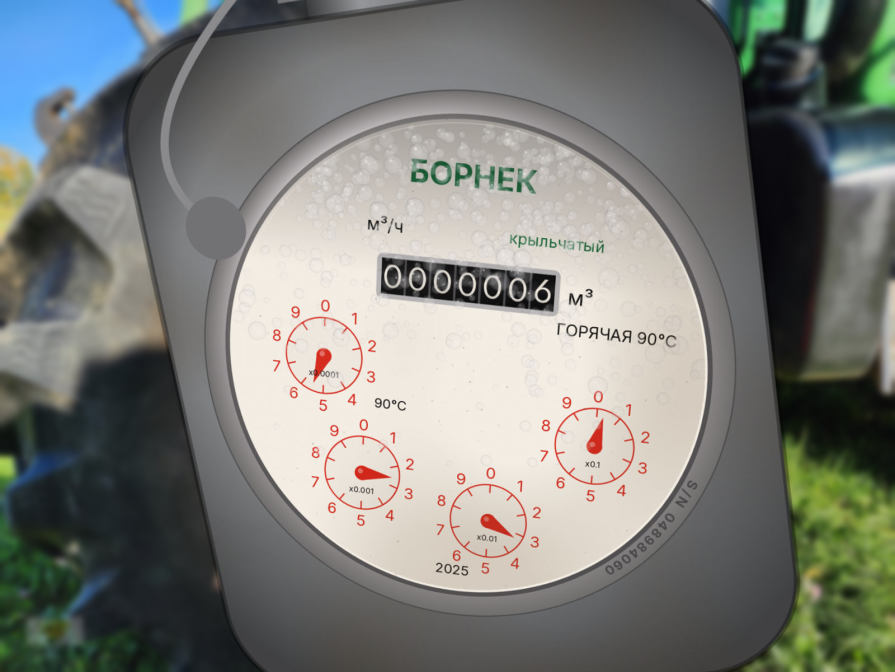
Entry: value=6.0325 unit=m³
